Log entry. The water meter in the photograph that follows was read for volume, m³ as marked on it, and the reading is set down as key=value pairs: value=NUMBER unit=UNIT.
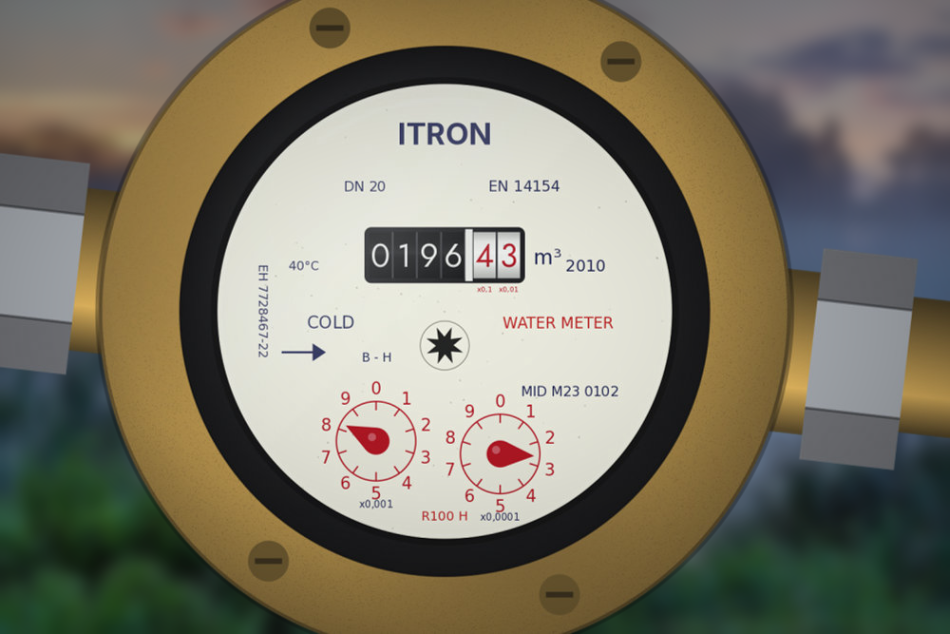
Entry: value=196.4382 unit=m³
